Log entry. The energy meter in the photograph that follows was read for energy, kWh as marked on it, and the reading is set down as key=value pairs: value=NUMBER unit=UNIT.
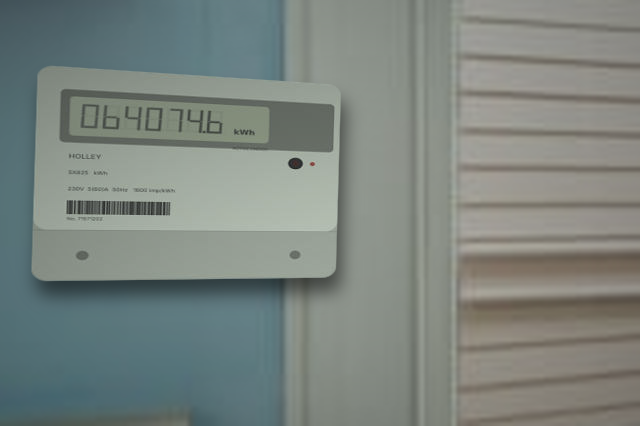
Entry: value=64074.6 unit=kWh
